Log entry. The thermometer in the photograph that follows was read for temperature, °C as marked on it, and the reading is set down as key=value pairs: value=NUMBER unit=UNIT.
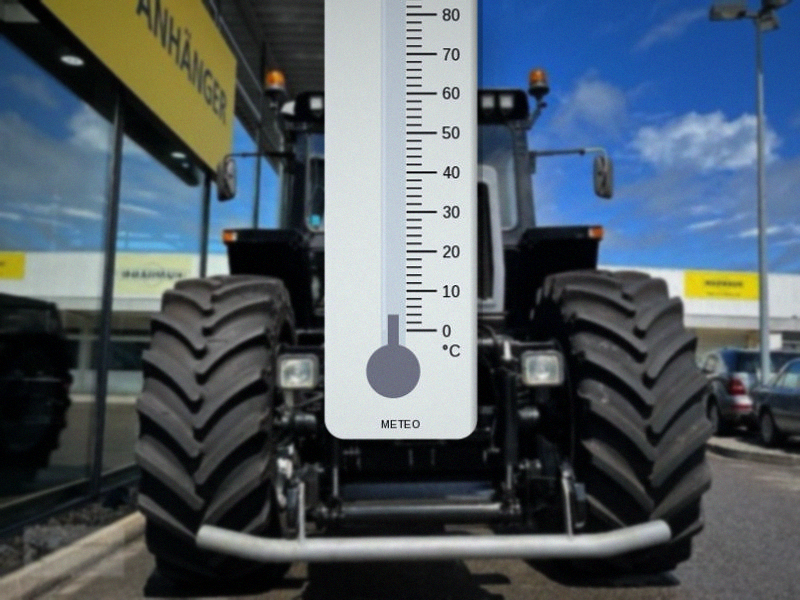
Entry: value=4 unit=°C
